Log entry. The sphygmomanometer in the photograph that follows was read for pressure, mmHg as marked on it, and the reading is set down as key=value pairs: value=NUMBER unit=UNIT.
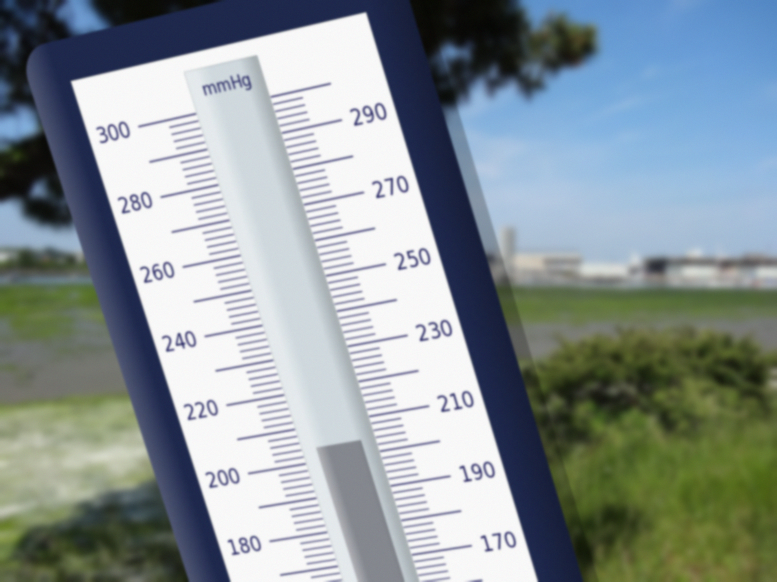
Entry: value=204 unit=mmHg
